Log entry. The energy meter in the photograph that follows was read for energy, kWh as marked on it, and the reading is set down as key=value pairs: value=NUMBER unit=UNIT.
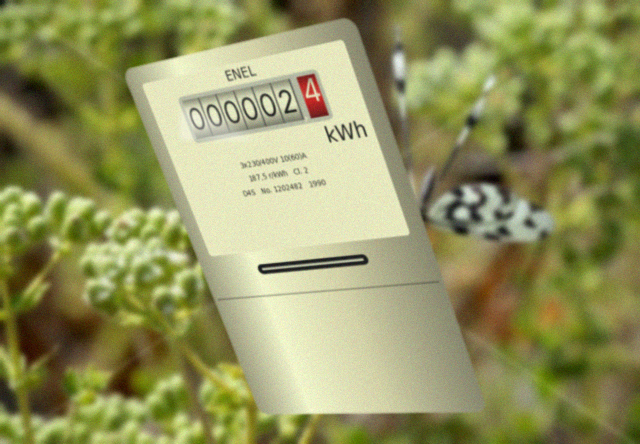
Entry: value=2.4 unit=kWh
